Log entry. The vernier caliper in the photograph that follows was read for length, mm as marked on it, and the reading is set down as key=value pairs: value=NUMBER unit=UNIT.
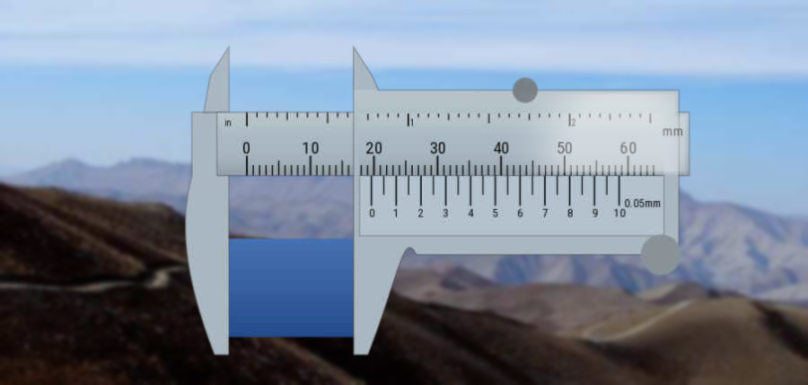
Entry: value=19.6 unit=mm
